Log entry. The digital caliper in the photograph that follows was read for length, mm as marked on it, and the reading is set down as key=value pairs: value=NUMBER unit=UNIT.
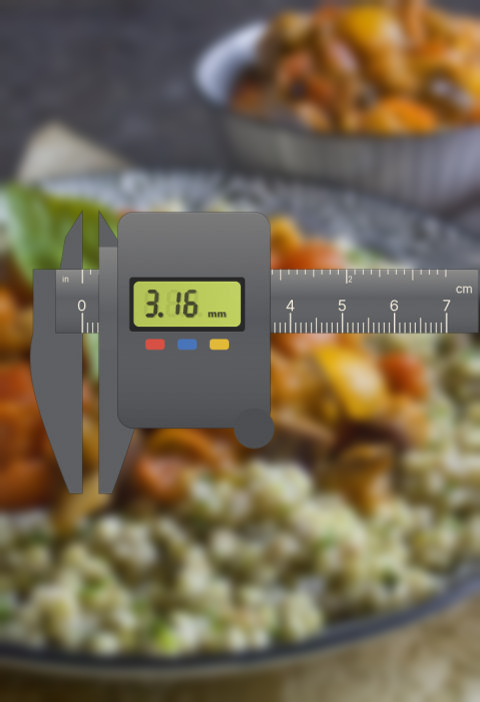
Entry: value=3.16 unit=mm
